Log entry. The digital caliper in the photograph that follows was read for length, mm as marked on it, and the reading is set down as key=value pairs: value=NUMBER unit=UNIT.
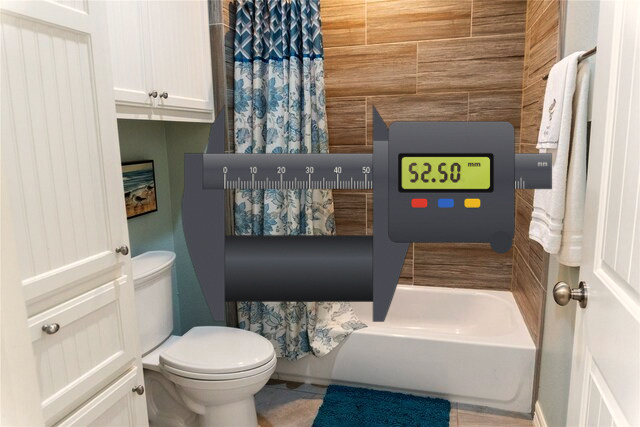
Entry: value=52.50 unit=mm
